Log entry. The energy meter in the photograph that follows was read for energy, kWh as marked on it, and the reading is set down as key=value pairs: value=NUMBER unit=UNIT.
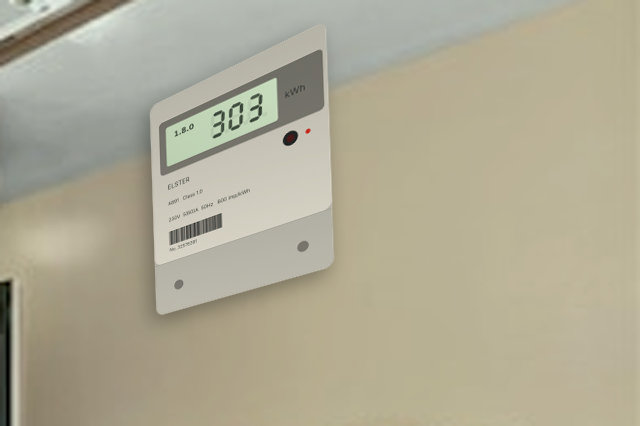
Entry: value=303 unit=kWh
